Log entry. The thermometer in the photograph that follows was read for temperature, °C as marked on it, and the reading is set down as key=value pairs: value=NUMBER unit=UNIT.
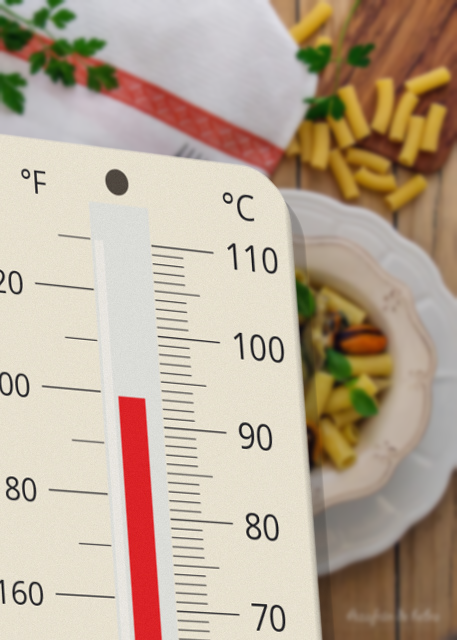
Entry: value=93 unit=°C
